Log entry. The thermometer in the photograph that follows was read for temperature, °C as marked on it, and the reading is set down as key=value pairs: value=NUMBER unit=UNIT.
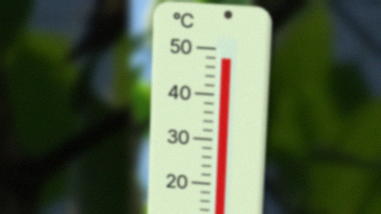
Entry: value=48 unit=°C
